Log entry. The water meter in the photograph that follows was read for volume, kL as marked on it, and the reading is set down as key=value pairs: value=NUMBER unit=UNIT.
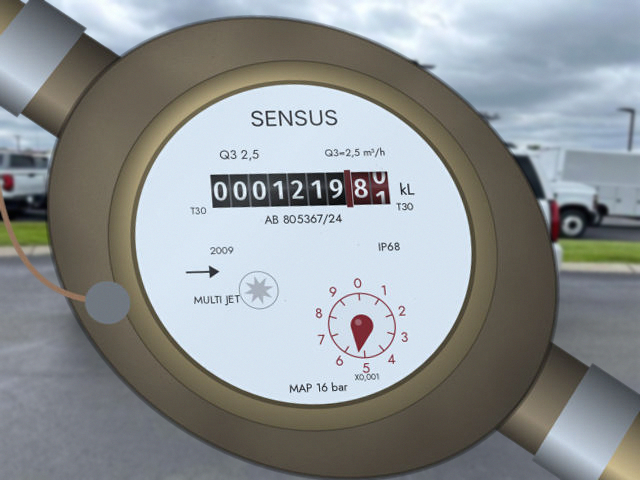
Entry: value=1219.805 unit=kL
